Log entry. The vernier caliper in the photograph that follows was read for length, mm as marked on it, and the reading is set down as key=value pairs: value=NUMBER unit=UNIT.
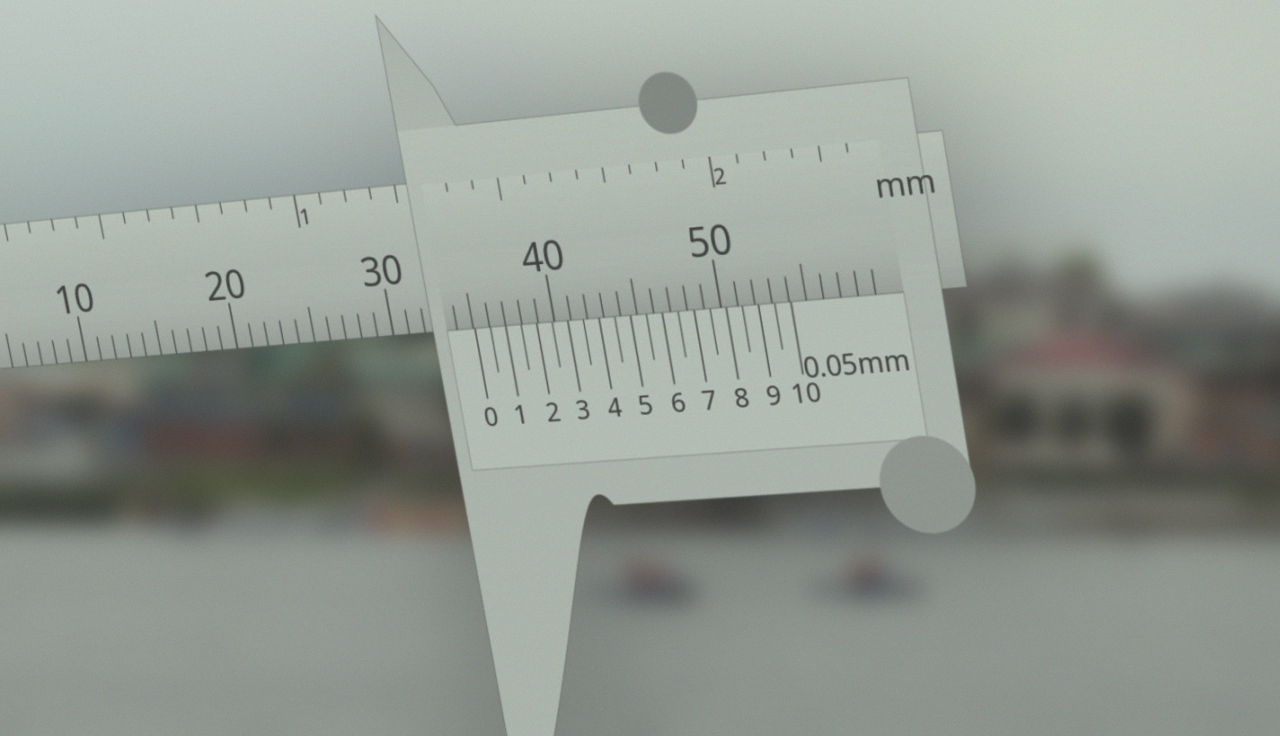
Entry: value=35.1 unit=mm
